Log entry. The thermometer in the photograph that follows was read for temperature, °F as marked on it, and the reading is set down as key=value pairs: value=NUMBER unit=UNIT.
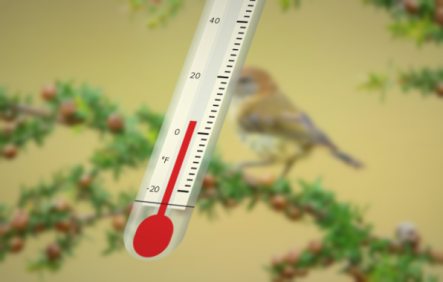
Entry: value=4 unit=°F
